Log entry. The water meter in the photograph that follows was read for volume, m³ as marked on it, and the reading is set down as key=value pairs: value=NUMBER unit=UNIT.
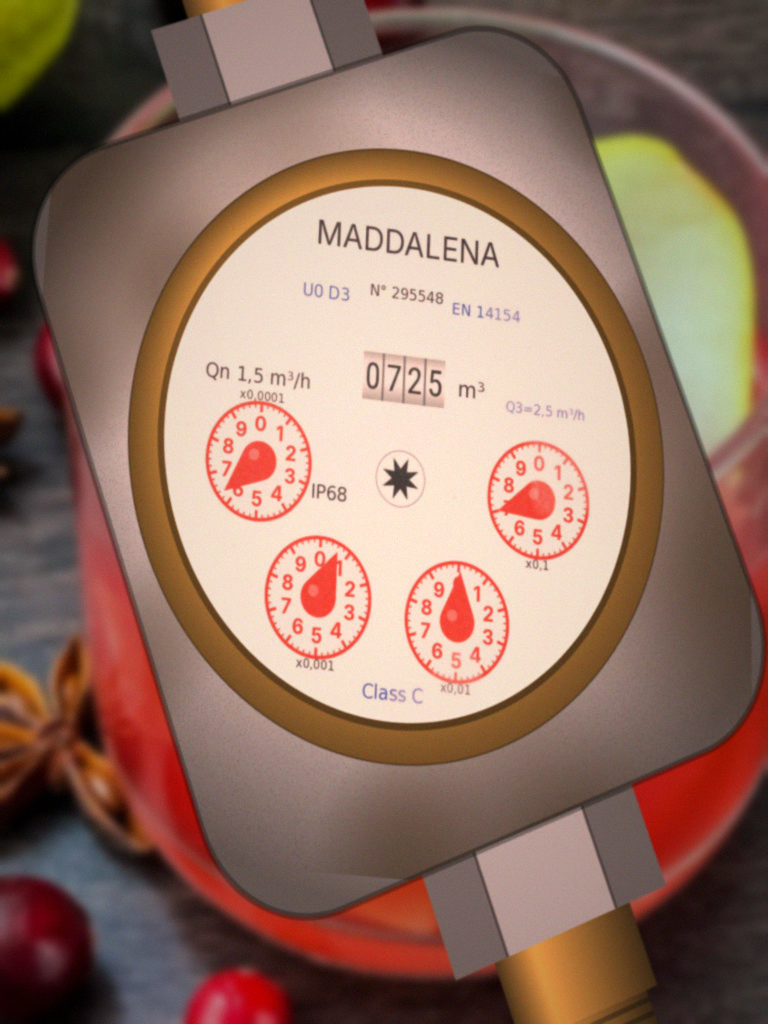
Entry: value=725.7006 unit=m³
